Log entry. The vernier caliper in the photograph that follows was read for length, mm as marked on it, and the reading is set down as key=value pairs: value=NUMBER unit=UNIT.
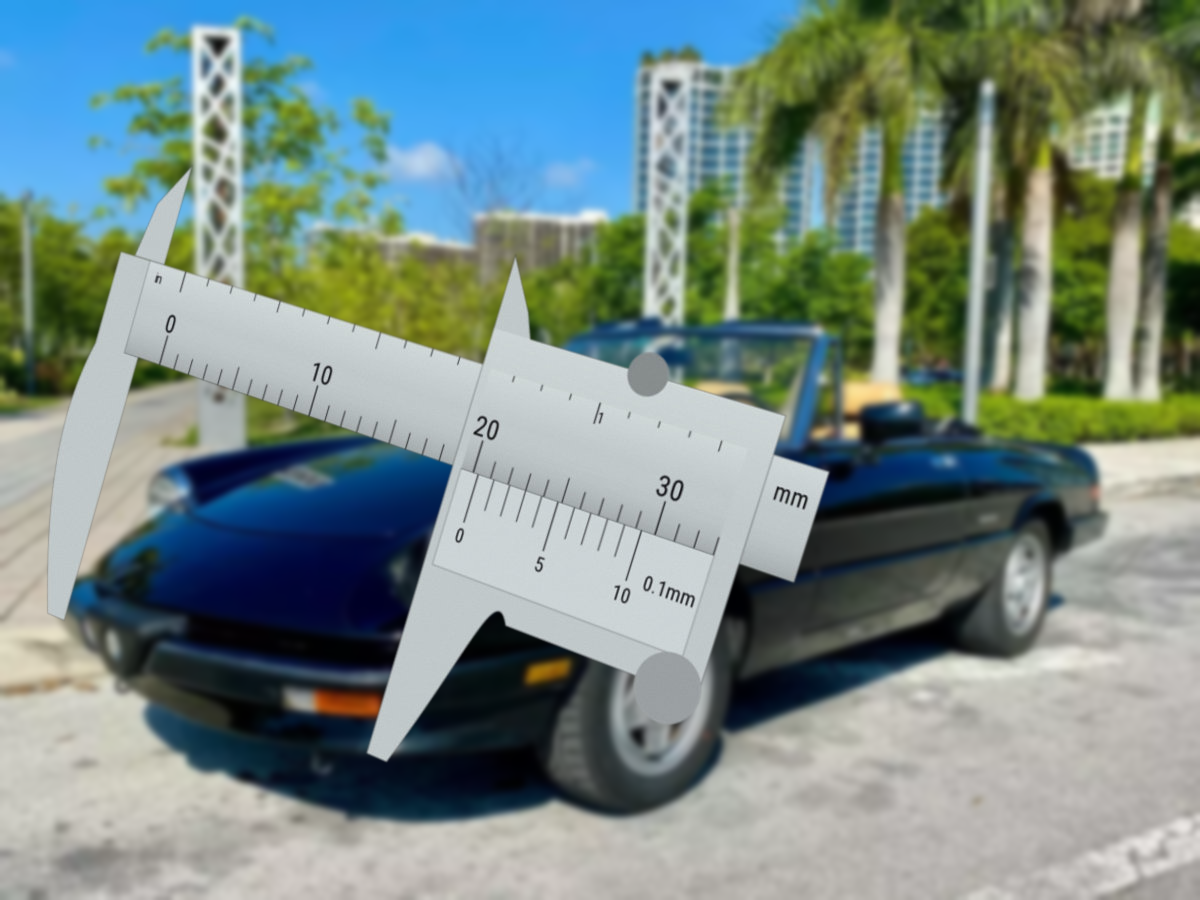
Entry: value=20.3 unit=mm
